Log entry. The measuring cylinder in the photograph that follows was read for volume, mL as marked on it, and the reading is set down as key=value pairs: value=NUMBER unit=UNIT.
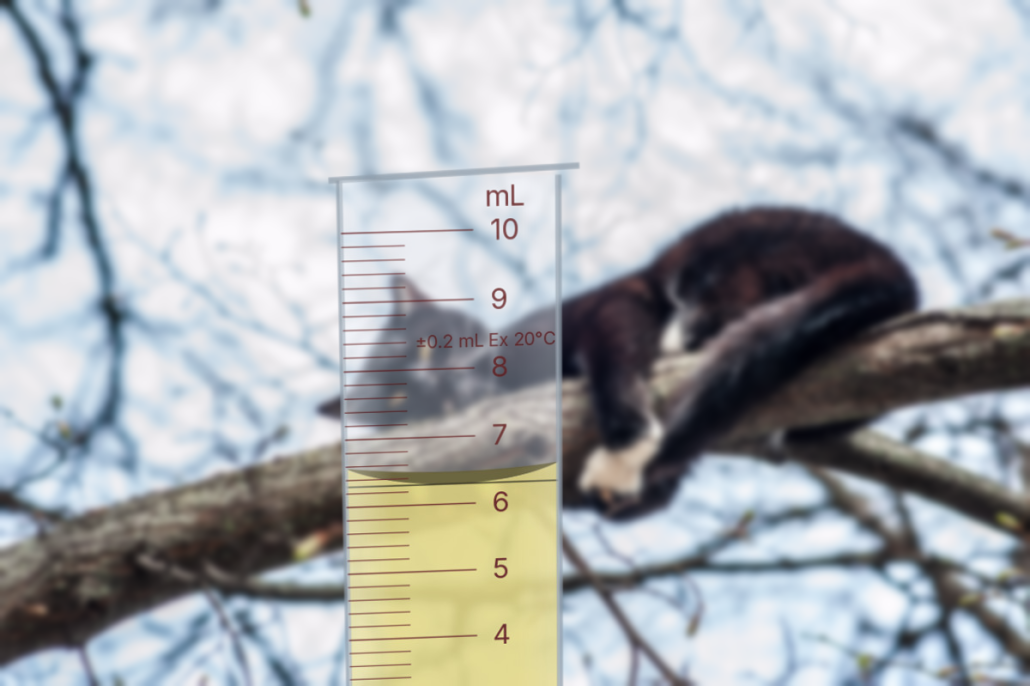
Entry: value=6.3 unit=mL
